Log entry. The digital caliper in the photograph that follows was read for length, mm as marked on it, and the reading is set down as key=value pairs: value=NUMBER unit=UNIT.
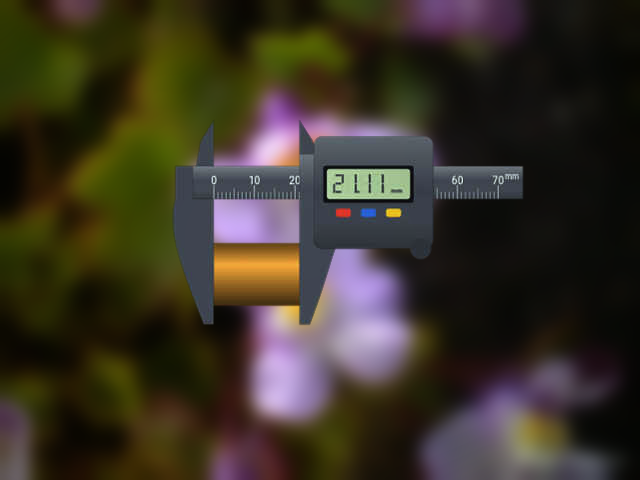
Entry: value=21.11 unit=mm
